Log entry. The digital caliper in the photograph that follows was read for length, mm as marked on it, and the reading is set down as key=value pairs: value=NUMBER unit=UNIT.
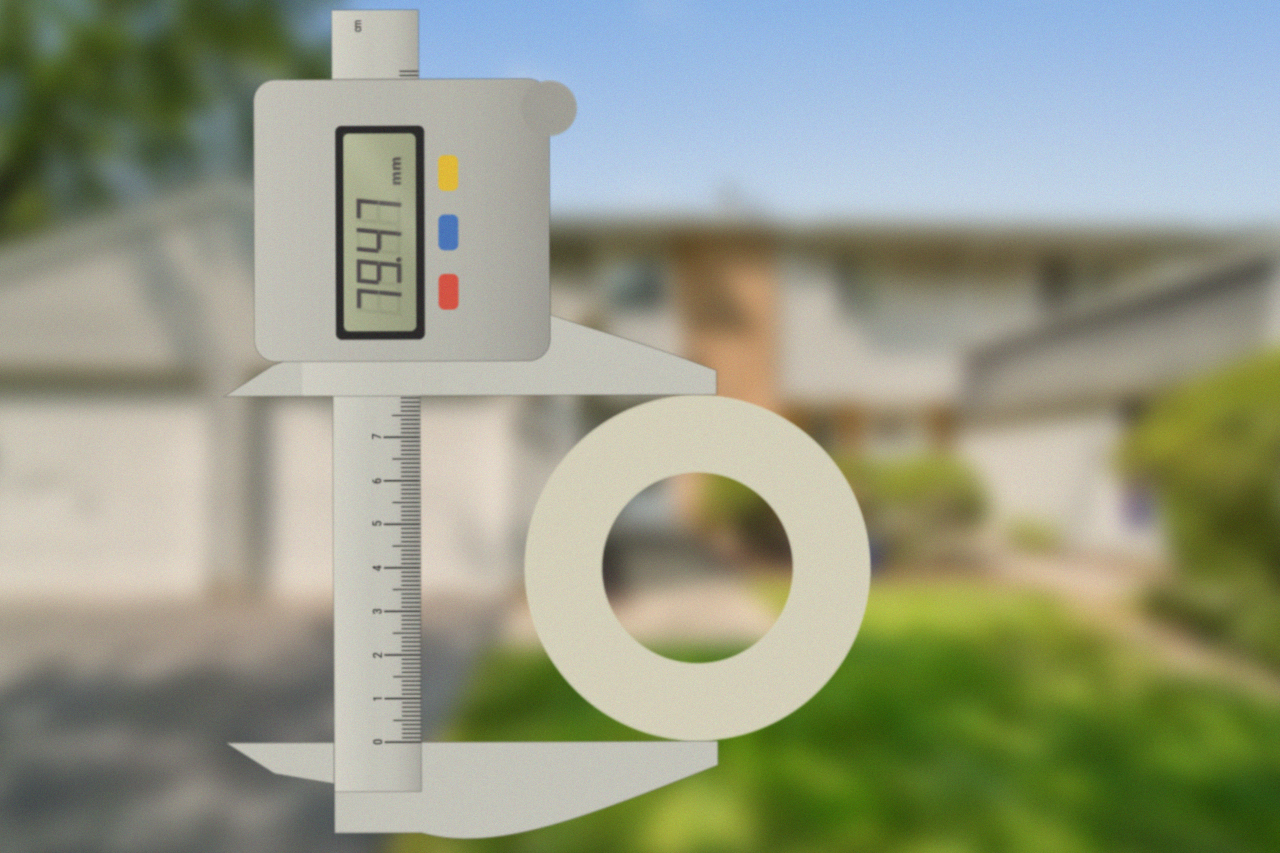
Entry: value=79.47 unit=mm
